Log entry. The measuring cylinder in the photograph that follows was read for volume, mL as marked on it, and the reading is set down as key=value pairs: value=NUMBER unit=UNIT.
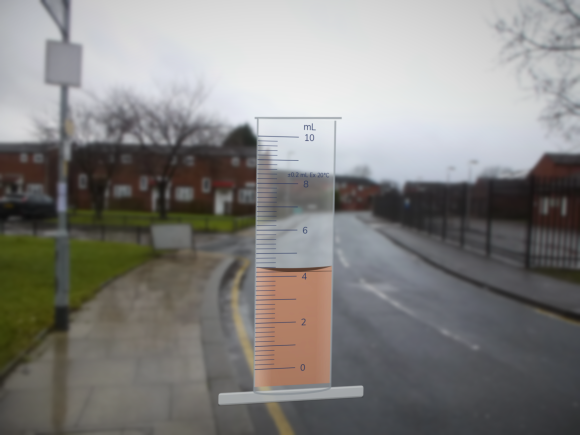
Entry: value=4.2 unit=mL
